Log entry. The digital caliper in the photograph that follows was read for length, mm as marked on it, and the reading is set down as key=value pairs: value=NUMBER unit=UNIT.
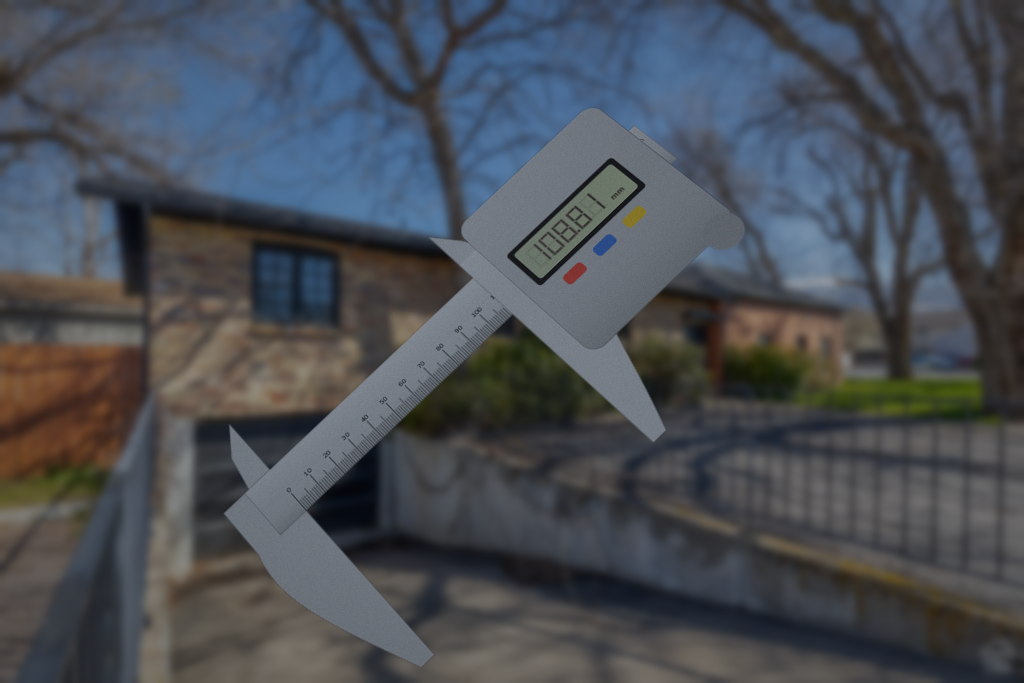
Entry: value=108.81 unit=mm
